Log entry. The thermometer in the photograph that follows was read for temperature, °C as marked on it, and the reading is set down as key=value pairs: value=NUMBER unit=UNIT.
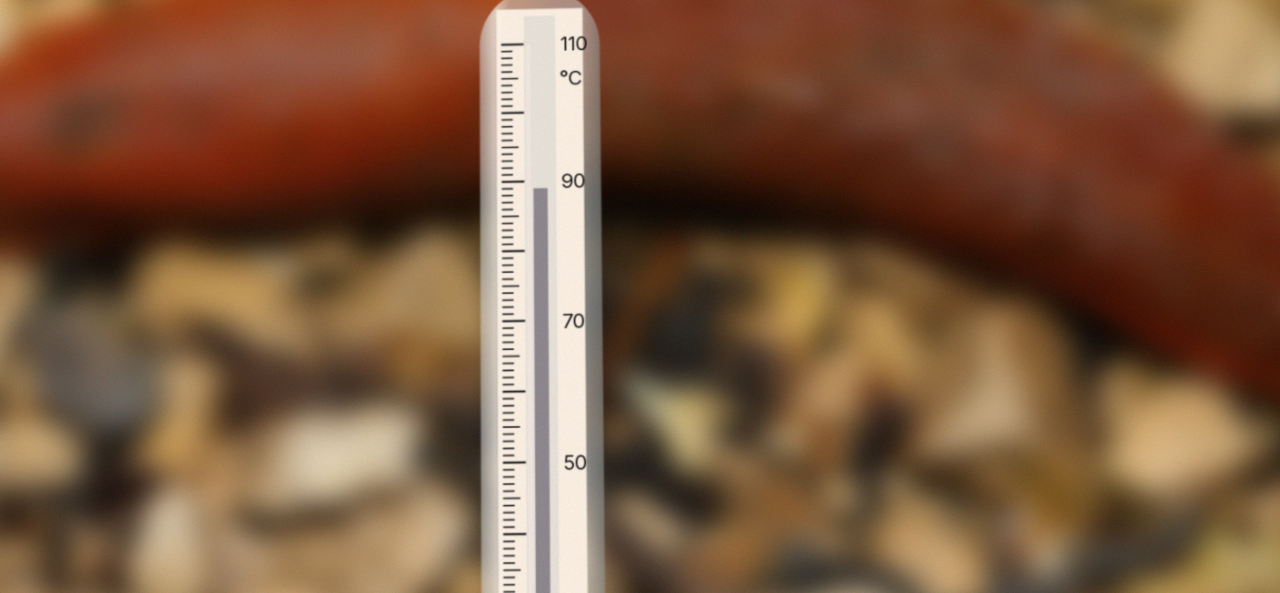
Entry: value=89 unit=°C
